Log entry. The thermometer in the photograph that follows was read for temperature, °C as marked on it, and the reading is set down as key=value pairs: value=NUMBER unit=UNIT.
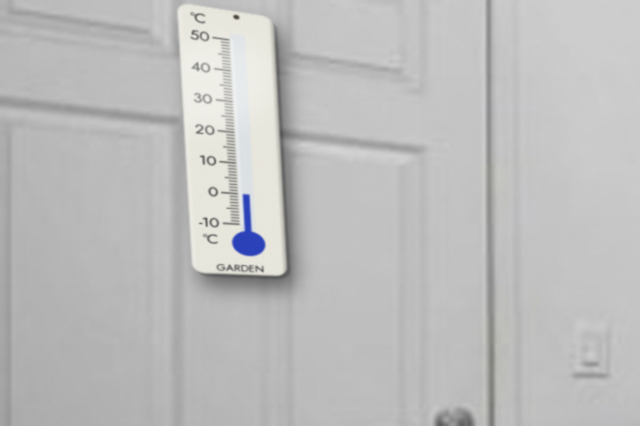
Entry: value=0 unit=°C
